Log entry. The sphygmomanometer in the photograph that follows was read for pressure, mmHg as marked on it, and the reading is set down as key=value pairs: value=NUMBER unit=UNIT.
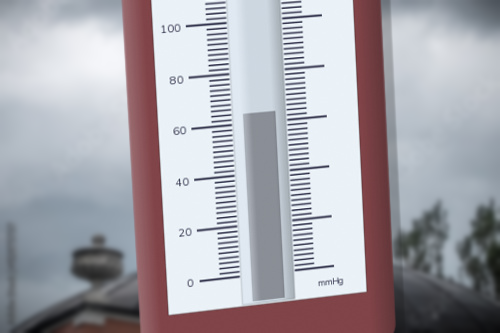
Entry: value=64 unit=mmHg
